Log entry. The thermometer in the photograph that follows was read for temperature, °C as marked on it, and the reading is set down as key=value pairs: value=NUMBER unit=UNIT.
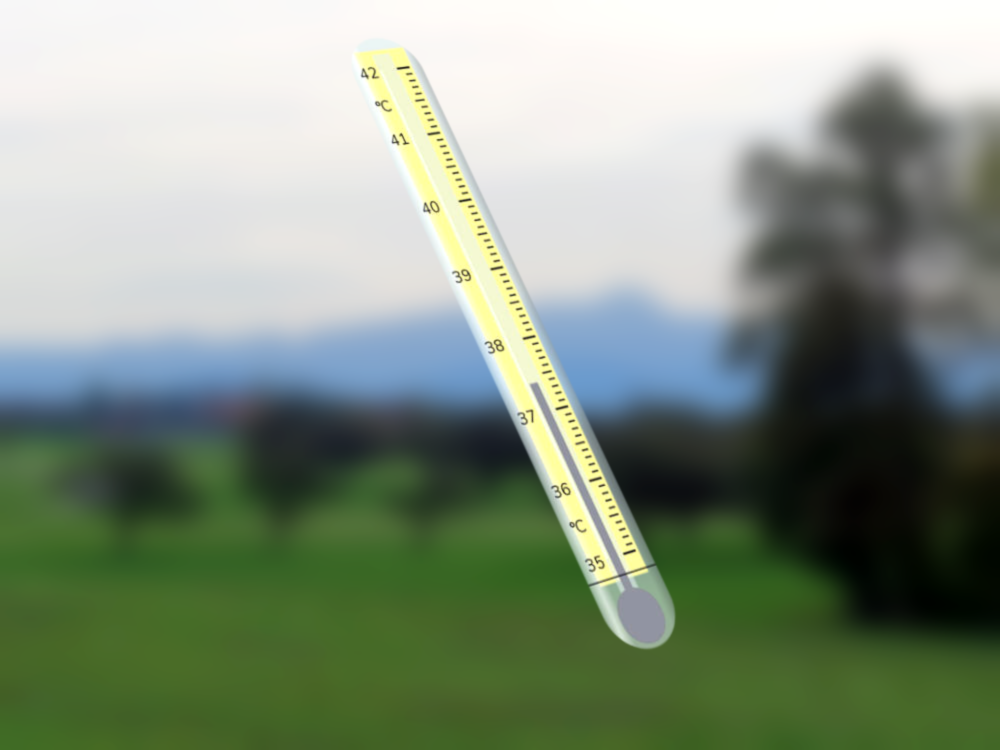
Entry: value=37.4 unit=°C
